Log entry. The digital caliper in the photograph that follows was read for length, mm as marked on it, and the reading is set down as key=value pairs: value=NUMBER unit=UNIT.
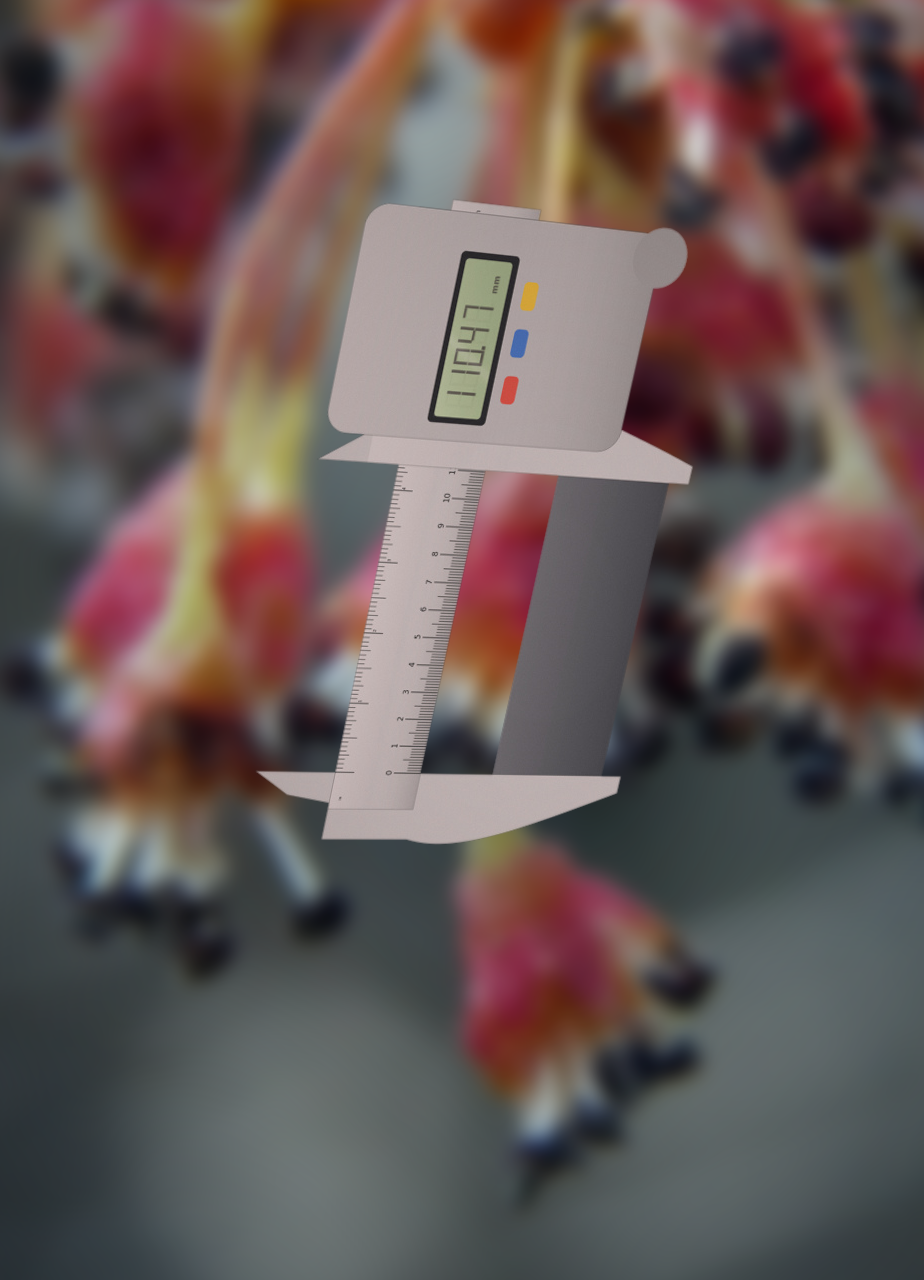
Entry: value=110.47 unit=mm
